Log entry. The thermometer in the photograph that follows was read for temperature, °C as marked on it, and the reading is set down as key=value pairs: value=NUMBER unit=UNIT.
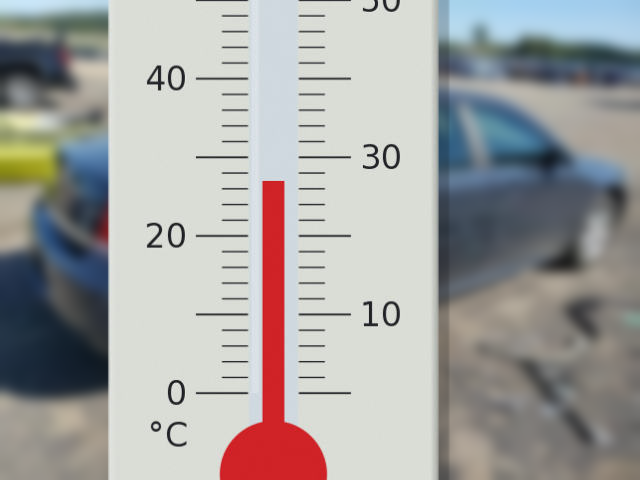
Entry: value=27 unit=°C
